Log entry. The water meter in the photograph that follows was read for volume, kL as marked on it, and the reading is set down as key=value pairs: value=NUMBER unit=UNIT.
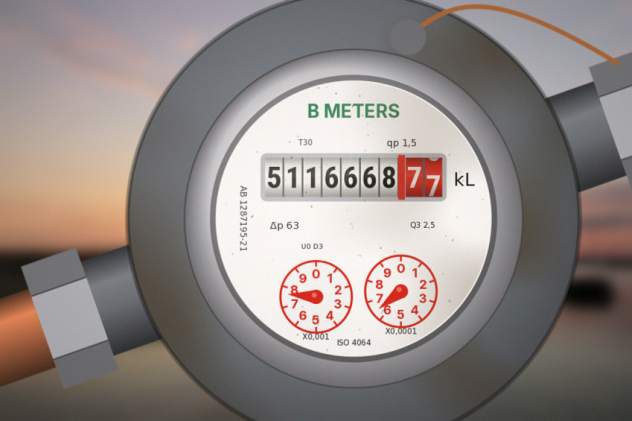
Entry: value=5116668.7676 unit=kL
